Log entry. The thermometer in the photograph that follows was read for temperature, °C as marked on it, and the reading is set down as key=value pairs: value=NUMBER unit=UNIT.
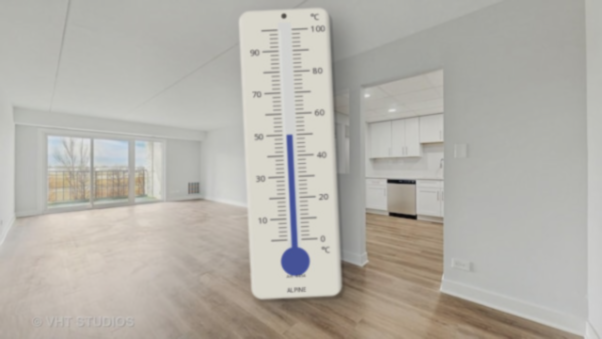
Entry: value=50 unit=°C
